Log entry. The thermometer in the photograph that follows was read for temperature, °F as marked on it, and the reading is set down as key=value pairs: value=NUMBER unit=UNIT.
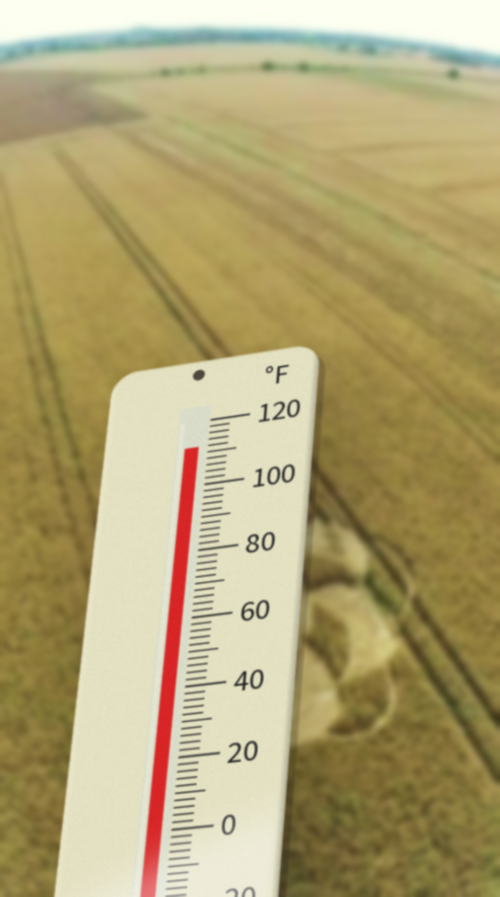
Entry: value=112 unit=°F
